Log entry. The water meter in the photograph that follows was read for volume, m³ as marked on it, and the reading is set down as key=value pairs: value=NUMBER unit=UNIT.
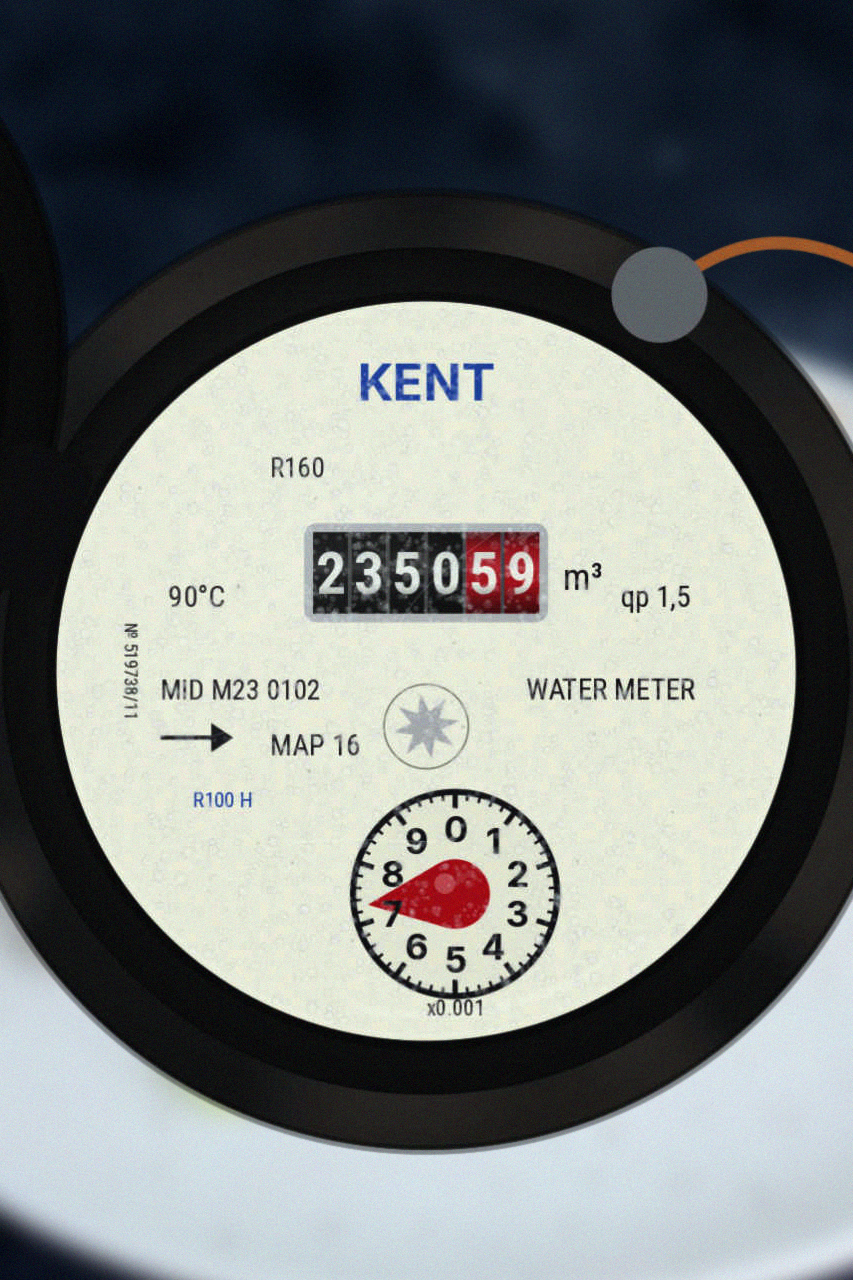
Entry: value=2350.597 unit=m³
